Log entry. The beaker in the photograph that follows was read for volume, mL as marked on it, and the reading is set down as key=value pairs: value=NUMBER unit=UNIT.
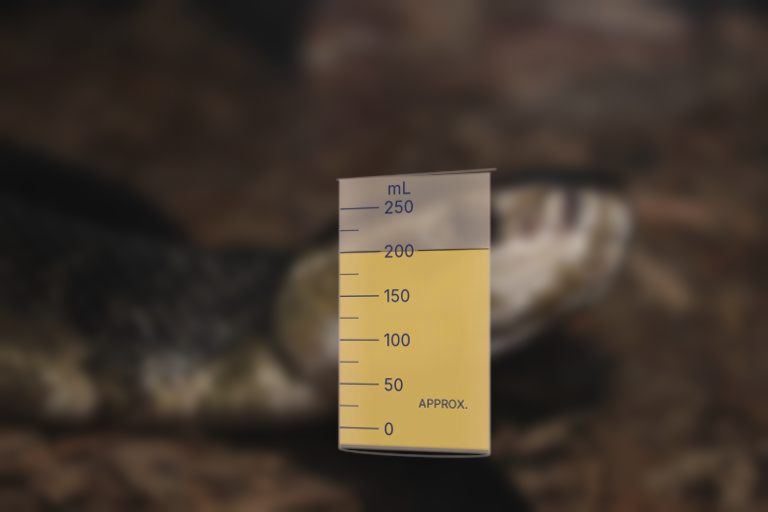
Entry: value=200 unit=mL
